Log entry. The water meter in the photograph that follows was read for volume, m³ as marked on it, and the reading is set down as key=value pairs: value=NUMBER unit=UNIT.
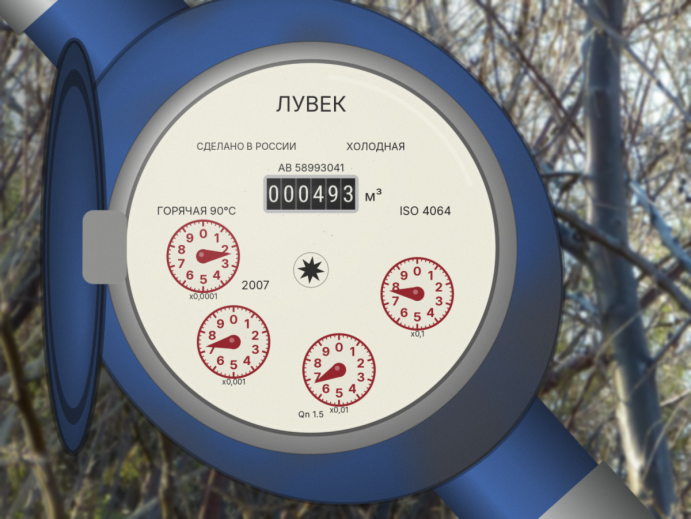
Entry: value=493.7672 unit=m³
